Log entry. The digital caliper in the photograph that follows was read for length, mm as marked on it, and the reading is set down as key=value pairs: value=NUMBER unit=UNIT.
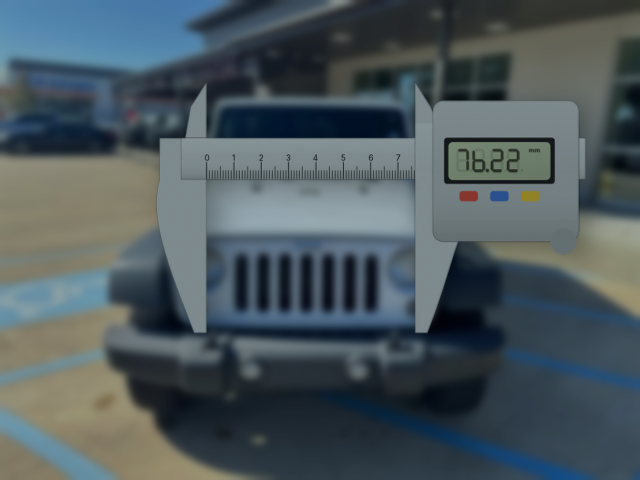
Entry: value=76.22 unit=mm
